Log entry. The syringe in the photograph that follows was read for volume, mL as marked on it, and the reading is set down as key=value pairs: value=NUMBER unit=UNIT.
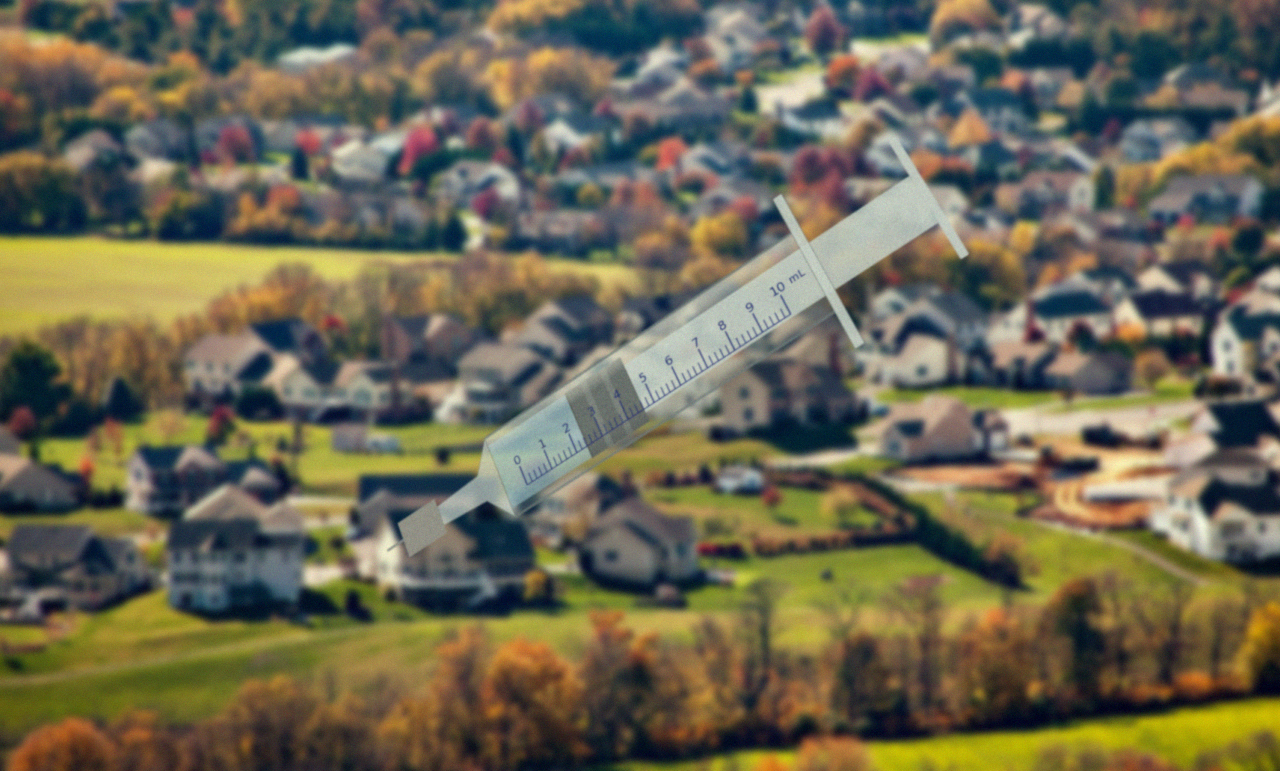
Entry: value=2.4 unit=mL
